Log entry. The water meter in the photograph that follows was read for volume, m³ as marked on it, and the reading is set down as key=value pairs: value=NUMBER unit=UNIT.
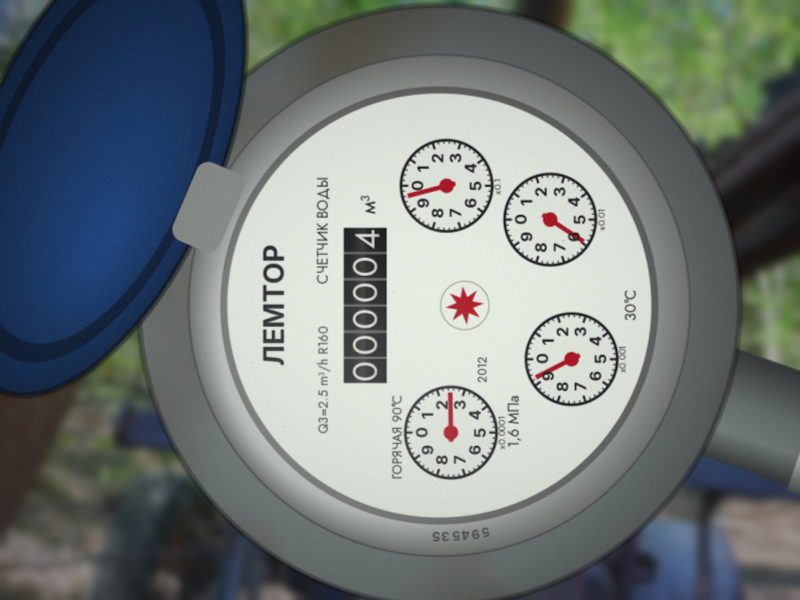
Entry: value=3.9592 unit=m³
